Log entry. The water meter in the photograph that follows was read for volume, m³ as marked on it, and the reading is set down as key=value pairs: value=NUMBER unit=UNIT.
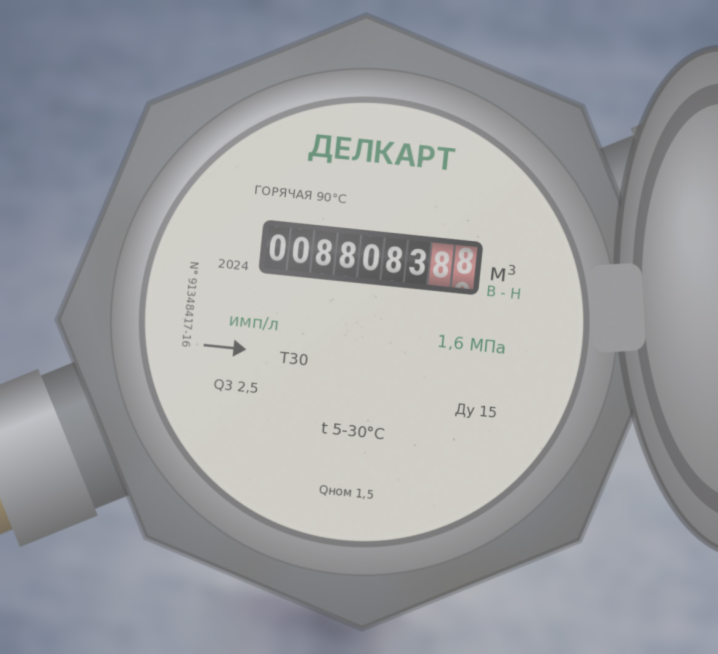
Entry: value=88083.88 unit=m³
